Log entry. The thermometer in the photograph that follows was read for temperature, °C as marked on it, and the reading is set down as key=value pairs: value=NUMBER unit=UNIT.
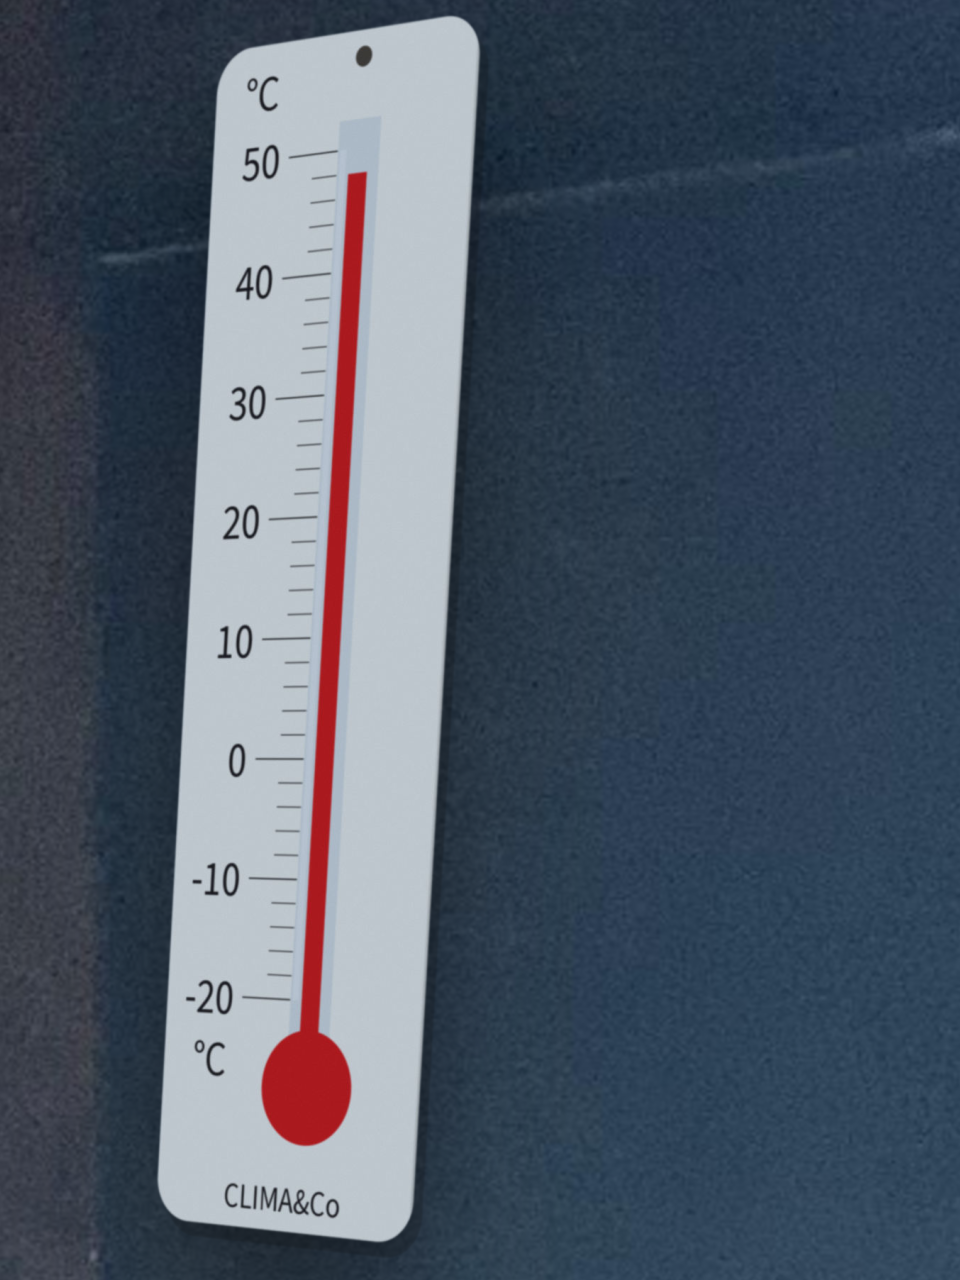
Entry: value=48 unit=°C
